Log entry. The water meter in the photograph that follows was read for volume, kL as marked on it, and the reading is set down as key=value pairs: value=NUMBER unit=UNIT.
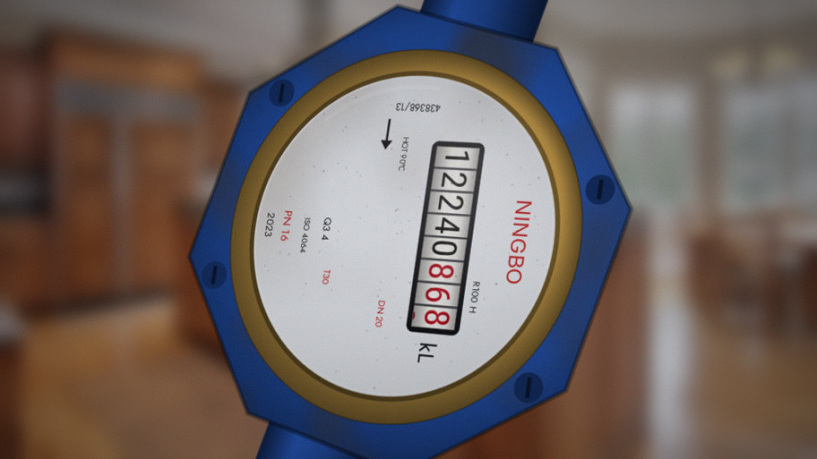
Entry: value=12240.868 unit=kL
